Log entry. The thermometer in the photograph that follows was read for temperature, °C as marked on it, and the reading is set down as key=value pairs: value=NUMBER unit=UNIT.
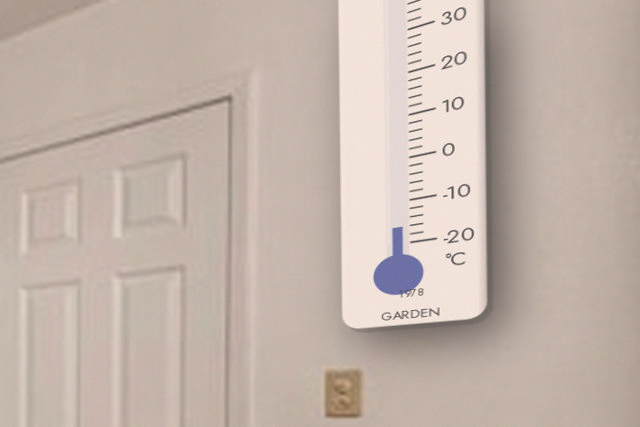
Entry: value=-16 unit=°C
